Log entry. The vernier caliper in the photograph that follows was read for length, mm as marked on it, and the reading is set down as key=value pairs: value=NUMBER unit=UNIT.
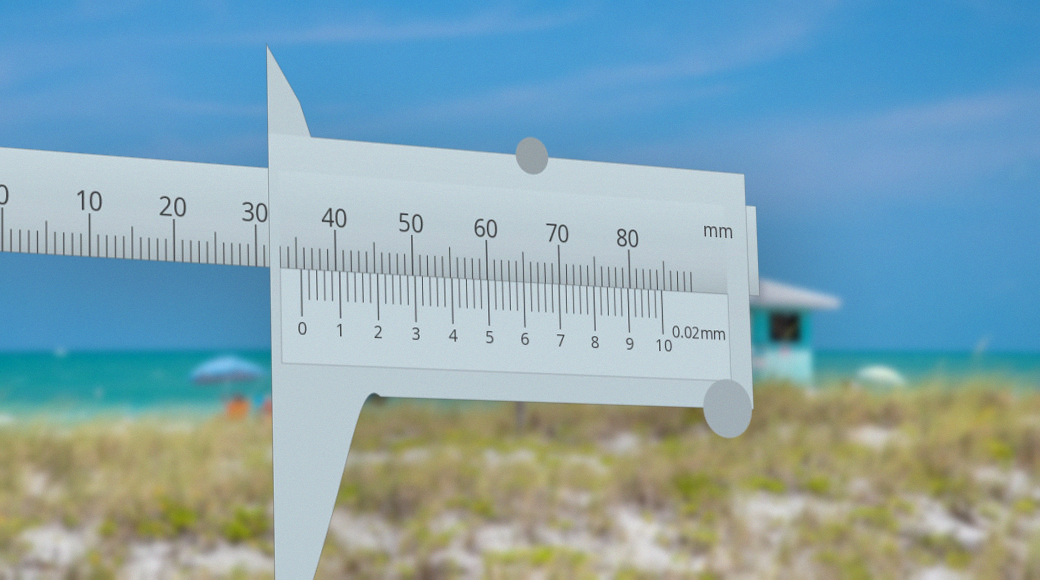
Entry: value=35.6 unit=mm
